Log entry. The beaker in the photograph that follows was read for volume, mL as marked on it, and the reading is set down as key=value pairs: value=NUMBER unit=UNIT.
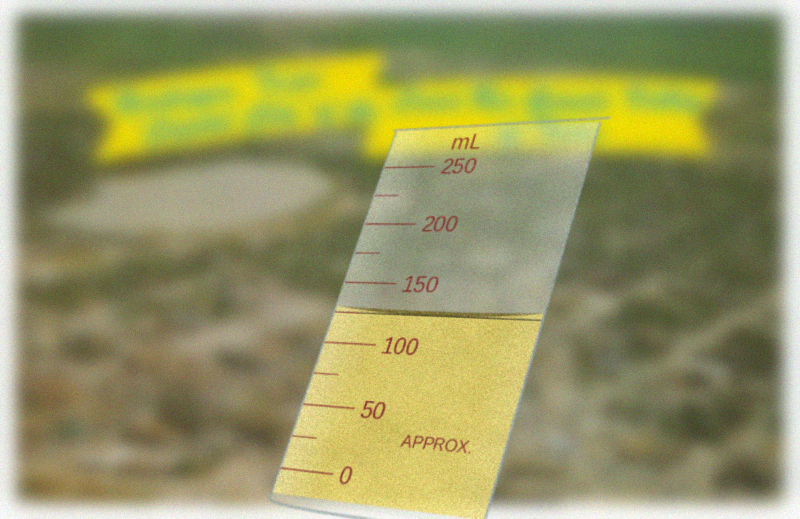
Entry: value=125 unit=mL
